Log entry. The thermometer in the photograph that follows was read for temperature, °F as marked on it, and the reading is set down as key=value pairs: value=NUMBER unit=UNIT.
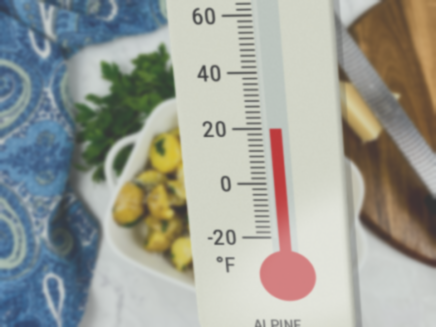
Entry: value=20 unit=°F
